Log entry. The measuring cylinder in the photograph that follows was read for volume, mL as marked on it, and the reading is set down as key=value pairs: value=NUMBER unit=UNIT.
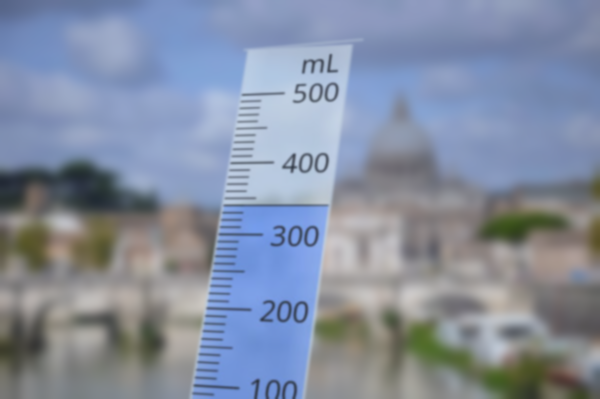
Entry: value=340 unit=mL
